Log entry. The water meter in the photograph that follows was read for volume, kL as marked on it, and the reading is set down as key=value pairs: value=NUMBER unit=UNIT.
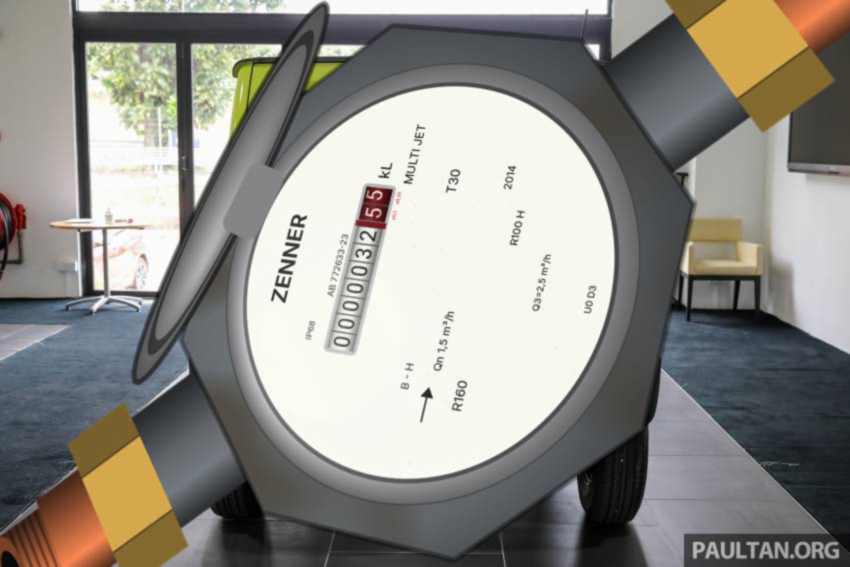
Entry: value=32.55 unit=kL
